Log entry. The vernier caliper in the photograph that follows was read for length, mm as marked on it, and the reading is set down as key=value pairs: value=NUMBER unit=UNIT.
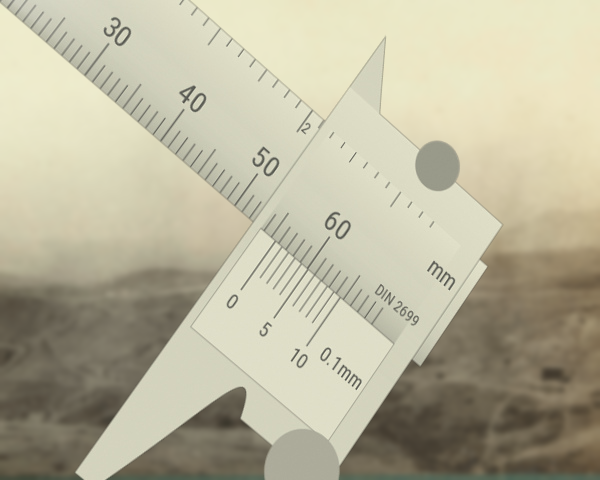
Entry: value=55.6 unit=mm
